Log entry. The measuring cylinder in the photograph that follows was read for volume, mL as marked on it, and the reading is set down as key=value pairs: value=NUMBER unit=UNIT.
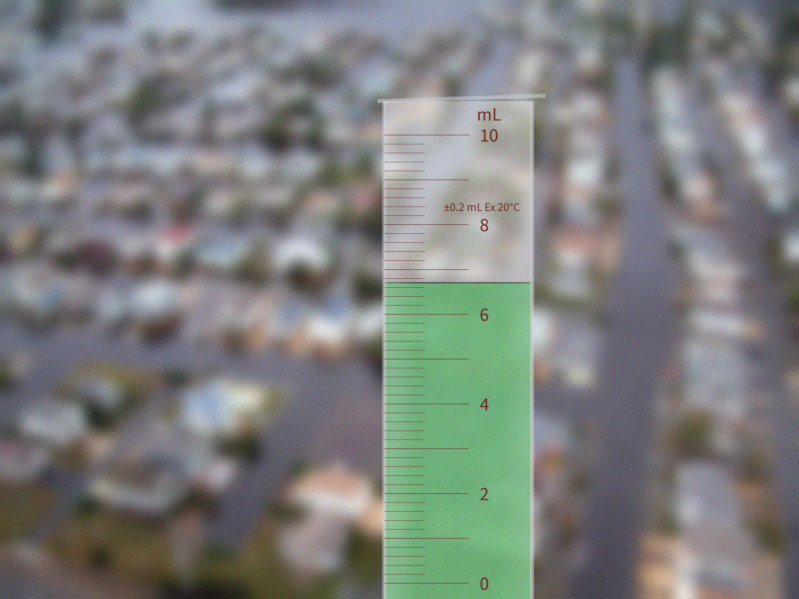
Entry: value=6.7 unit=mL
